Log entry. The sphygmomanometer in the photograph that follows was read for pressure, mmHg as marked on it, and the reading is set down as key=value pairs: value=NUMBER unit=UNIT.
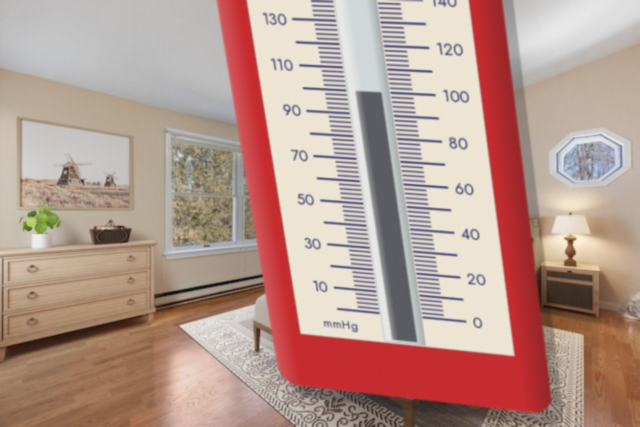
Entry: value=100 unit=mmHg
